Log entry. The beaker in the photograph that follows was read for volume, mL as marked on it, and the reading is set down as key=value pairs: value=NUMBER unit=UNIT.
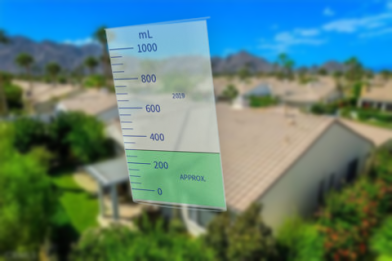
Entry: value=300 unit=mL
